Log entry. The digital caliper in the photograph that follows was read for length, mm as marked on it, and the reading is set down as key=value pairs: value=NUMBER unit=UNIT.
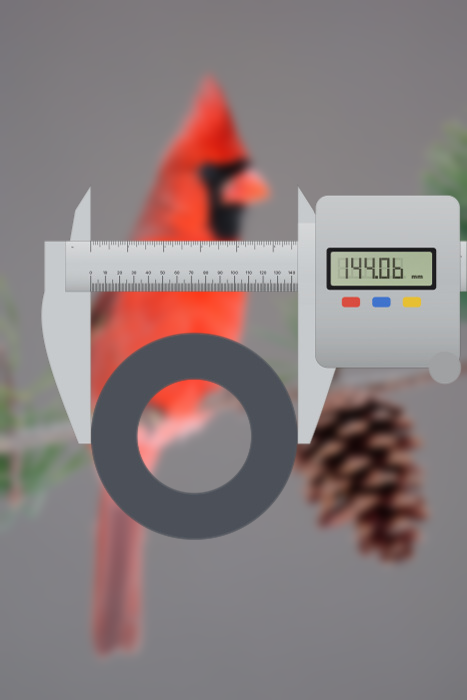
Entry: value=144.06 unit=mm
